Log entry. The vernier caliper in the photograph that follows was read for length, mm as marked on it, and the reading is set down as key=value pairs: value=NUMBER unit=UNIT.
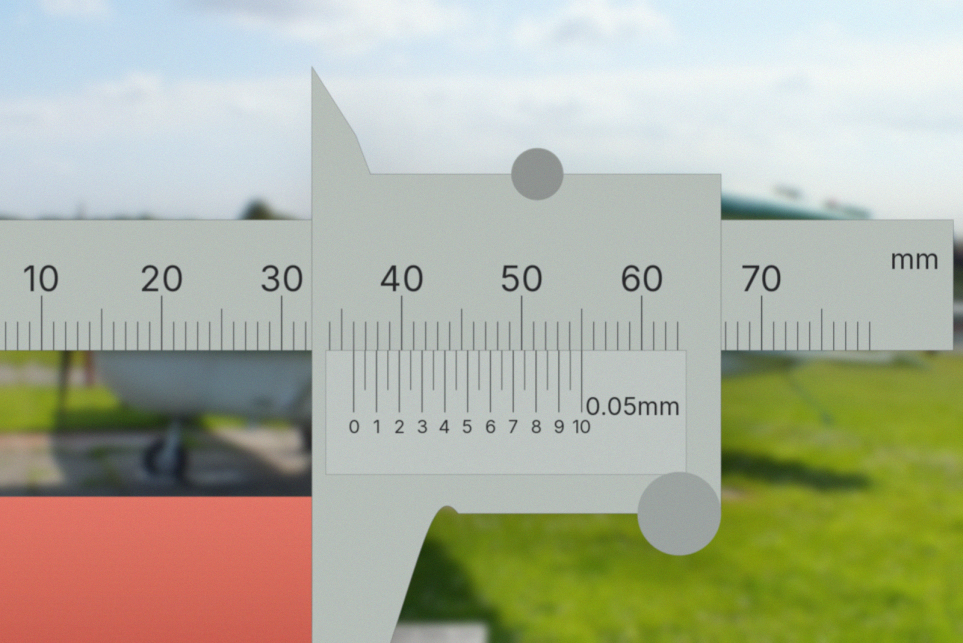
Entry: value=36.0 unit=mm
